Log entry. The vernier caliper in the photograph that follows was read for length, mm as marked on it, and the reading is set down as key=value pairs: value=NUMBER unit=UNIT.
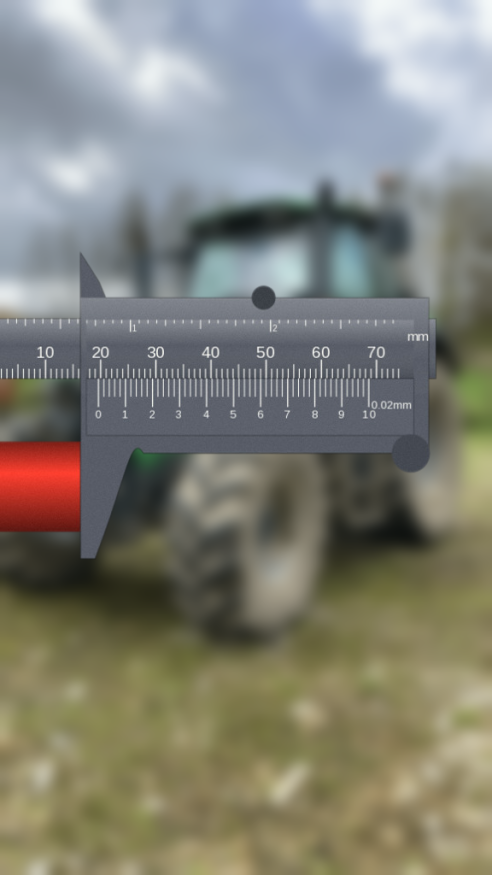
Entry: value=19.6 unit=mm
